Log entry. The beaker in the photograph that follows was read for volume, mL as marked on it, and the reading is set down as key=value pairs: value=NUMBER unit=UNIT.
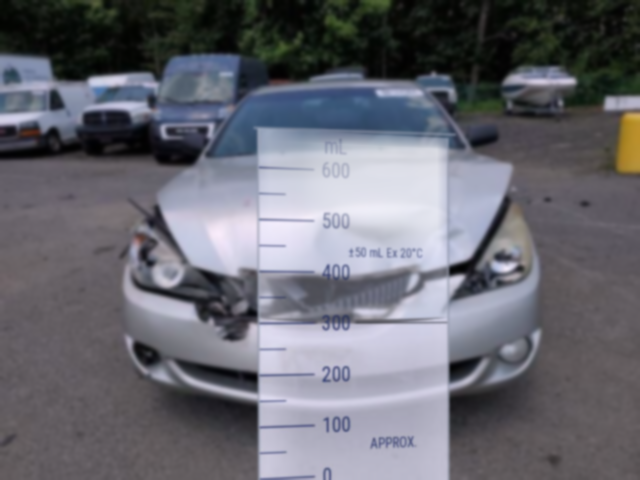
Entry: value=300 unit=mL
